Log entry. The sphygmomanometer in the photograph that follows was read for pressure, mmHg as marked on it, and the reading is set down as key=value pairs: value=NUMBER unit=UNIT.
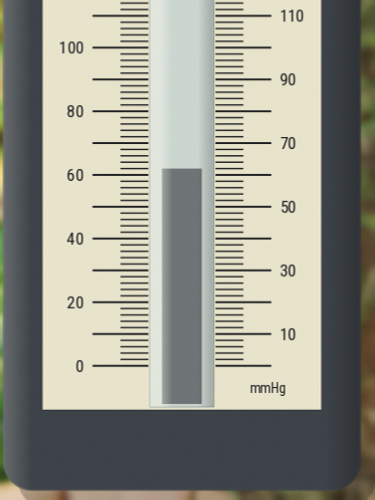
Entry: value=62 unit=mmHg
